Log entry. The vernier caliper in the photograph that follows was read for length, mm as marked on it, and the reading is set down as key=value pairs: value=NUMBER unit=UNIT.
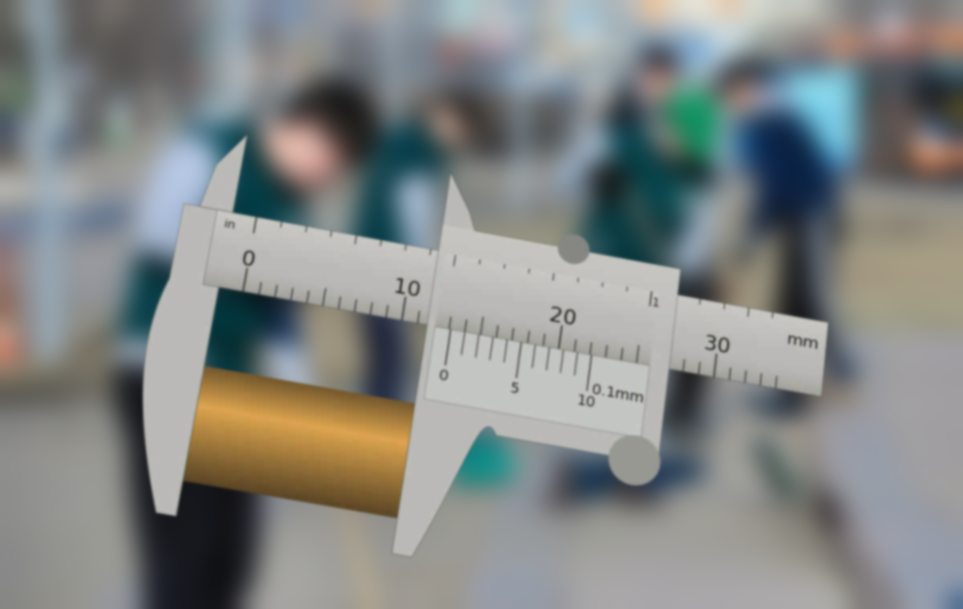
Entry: value=13.1 unit=mm
